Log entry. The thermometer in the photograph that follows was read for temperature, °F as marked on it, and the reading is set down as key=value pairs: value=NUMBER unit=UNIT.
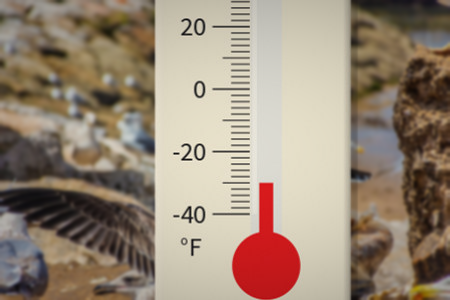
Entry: value=-30 unit=°F
